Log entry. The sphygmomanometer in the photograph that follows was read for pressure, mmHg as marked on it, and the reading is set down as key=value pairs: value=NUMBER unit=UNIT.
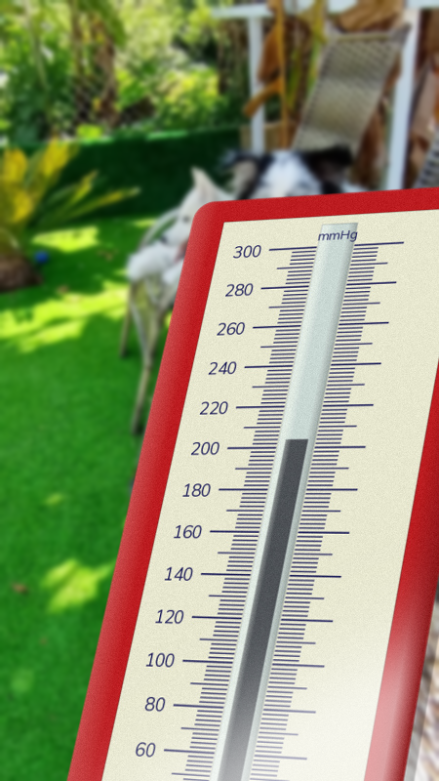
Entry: value=204 unit=mmHg
